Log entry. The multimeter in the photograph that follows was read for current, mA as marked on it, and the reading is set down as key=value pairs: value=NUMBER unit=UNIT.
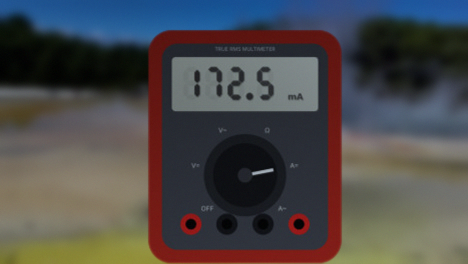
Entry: value=172.5 unit=mA
